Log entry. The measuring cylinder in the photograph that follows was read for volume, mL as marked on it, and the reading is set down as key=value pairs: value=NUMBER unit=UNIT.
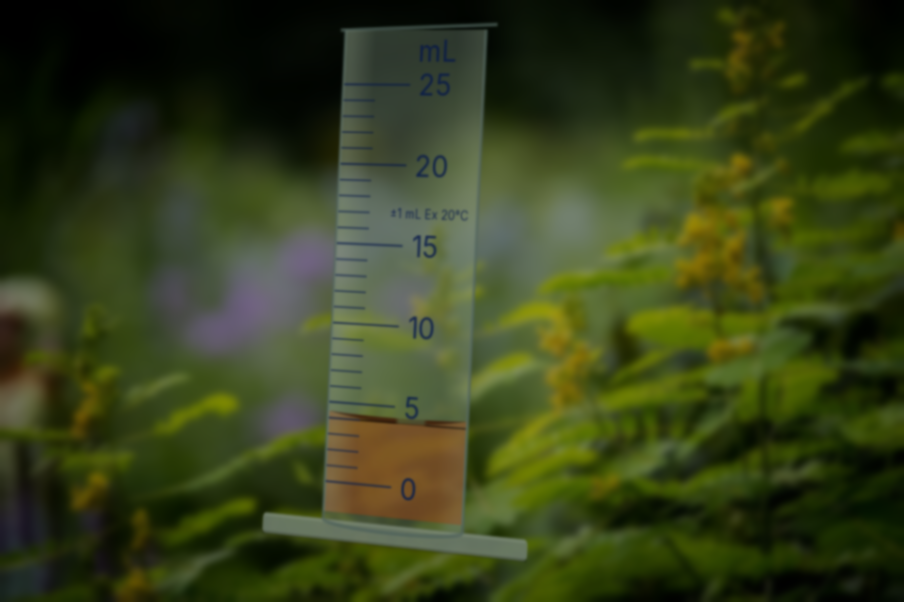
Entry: value=4 unit=mL
